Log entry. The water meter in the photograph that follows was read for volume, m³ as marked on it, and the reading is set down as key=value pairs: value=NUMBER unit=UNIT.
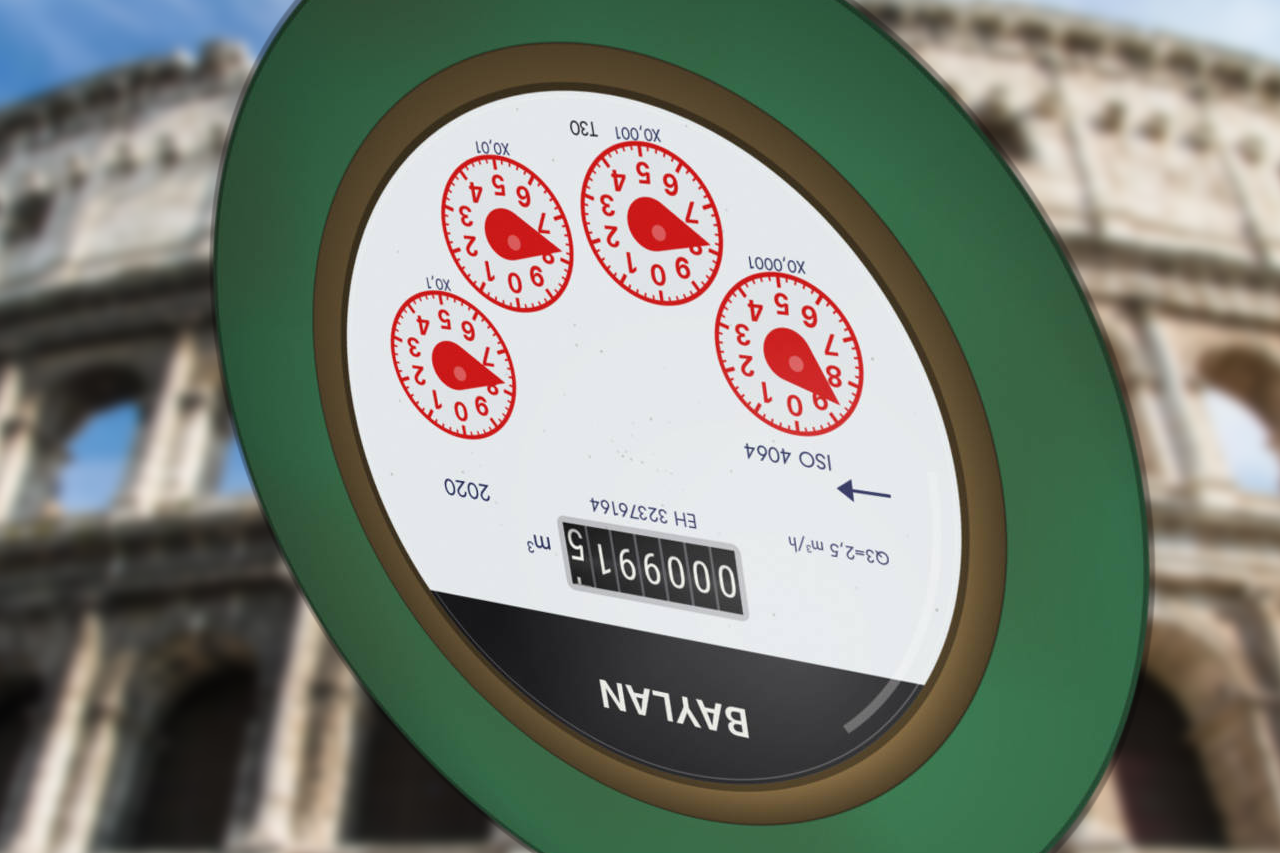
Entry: value=9914.7778 unit=m³
